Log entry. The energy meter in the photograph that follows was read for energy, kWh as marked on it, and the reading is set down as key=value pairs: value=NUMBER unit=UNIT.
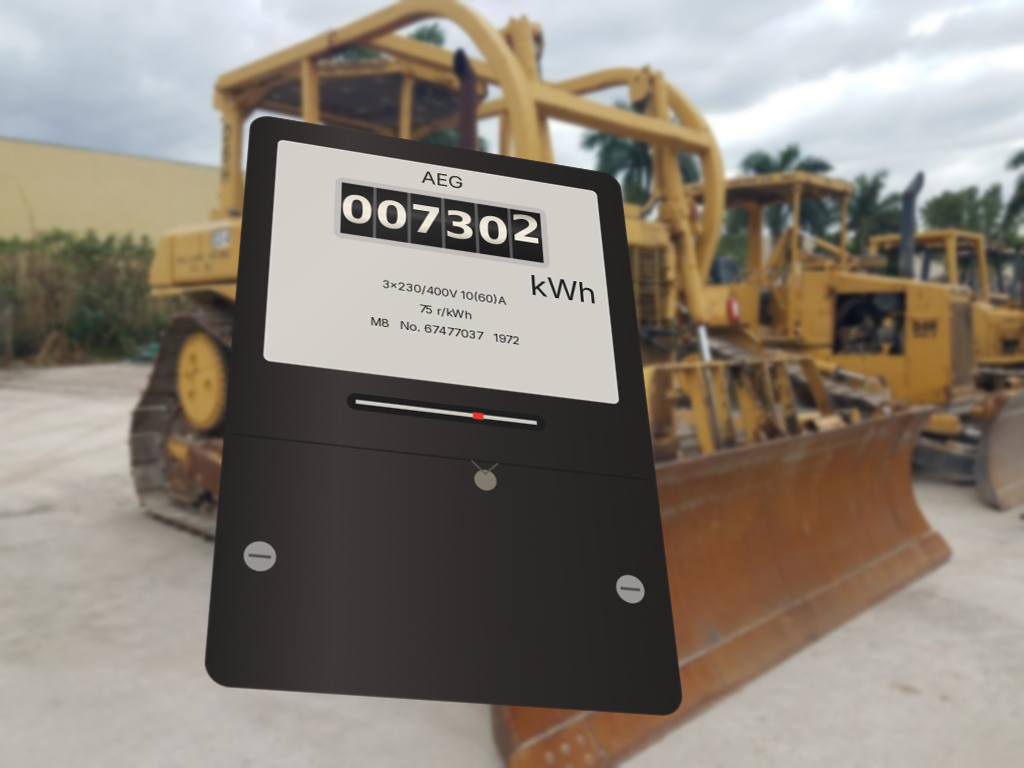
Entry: value=7302 unit=kWh
